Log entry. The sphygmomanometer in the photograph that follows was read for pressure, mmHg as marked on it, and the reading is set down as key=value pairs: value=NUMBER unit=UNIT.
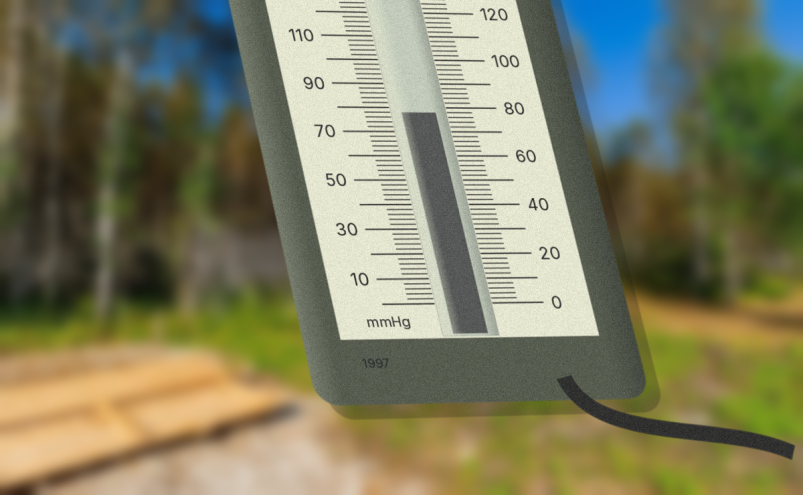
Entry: value=78 unit=mmHg
